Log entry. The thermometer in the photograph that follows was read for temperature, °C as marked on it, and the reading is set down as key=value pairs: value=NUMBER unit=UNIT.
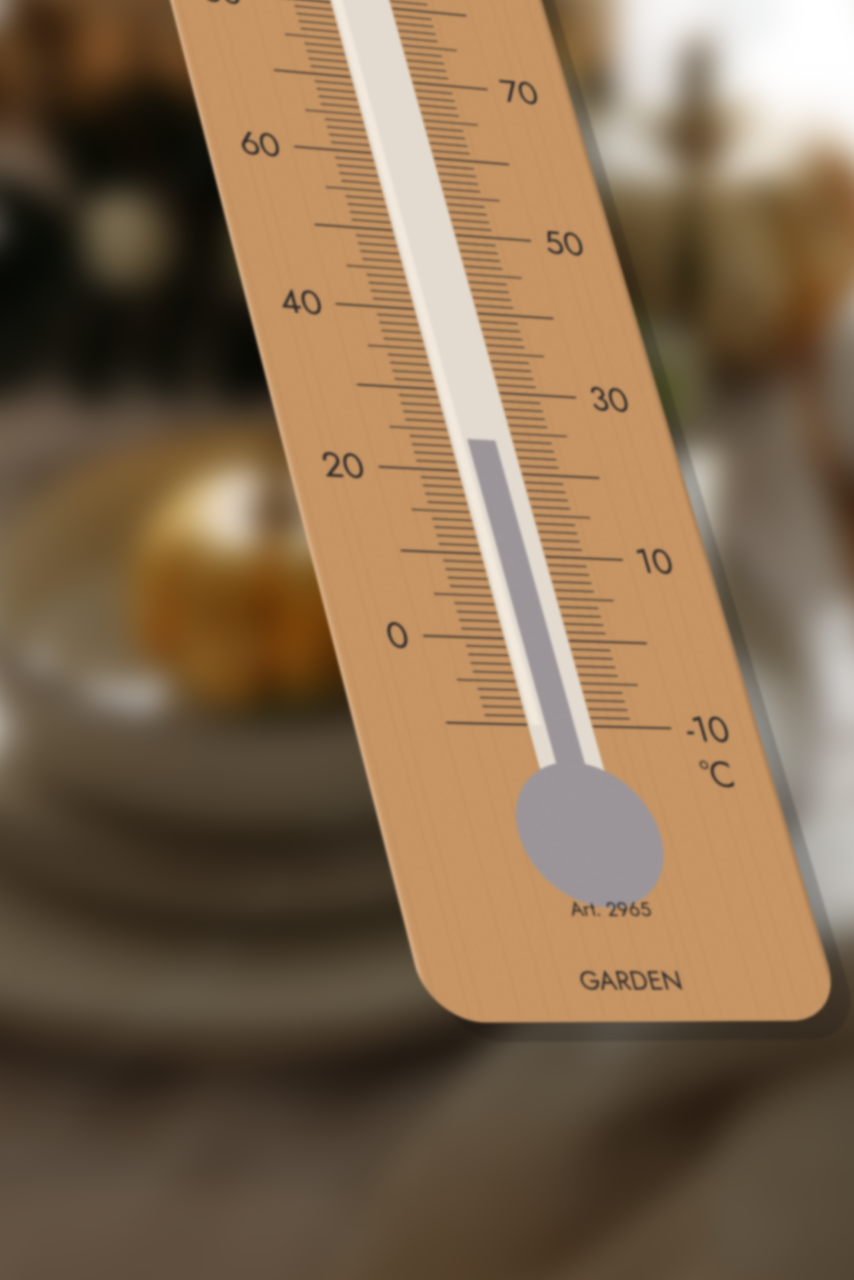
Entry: value=24 unit=°C
